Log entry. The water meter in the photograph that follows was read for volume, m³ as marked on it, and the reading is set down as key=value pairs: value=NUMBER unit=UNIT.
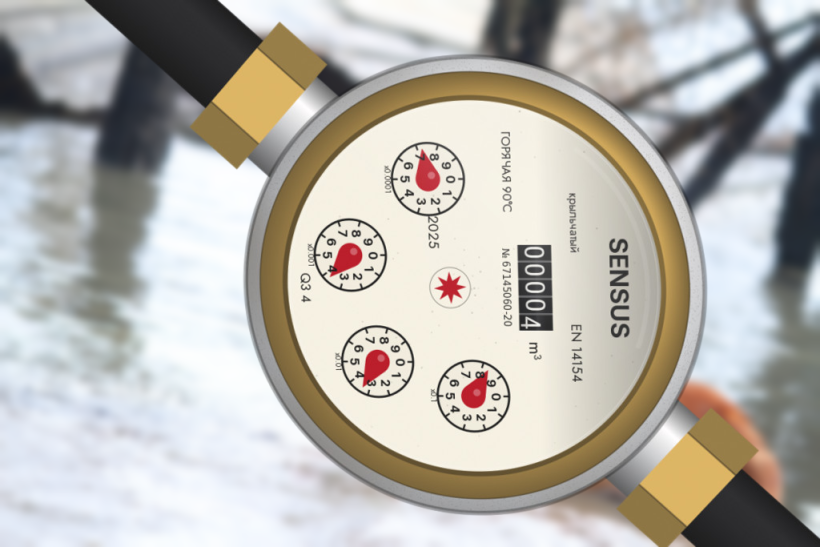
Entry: value=3.8337 unit=m³
